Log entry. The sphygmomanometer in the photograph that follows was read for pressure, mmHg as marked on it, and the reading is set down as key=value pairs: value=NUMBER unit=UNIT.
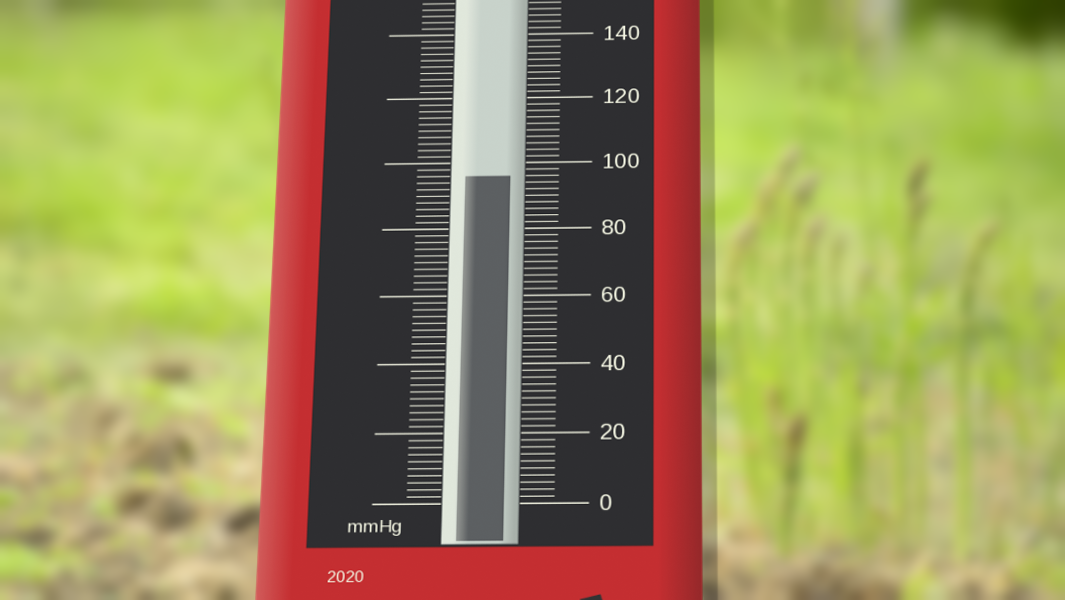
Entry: value=96 unit=mmHg
